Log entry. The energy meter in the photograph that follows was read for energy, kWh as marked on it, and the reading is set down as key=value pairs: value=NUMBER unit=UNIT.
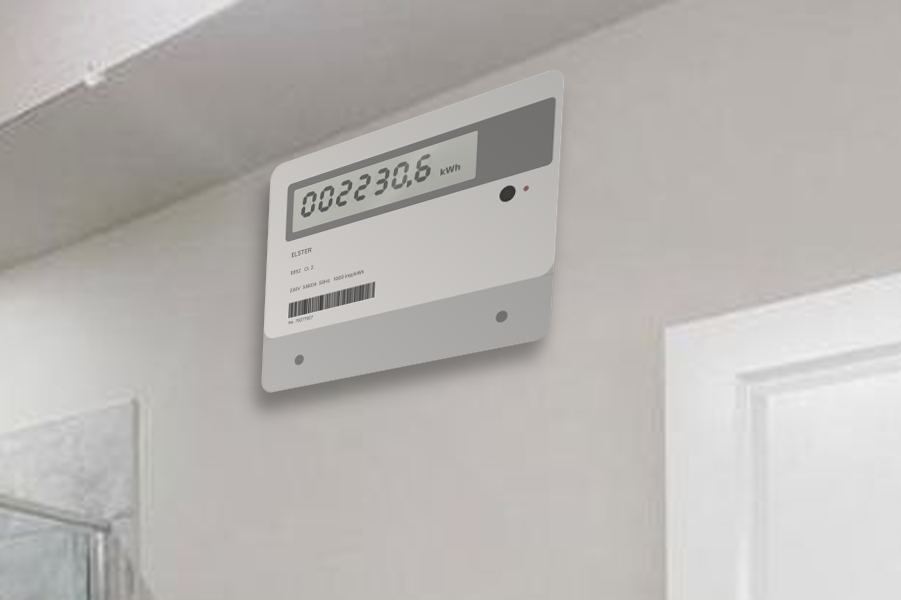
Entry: value=2230.6 unit=kWh
